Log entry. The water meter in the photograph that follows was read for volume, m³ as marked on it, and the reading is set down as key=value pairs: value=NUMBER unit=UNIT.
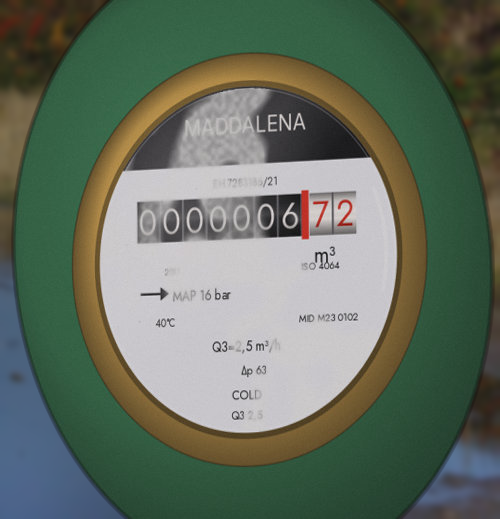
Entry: value=6.72 unit=m³
